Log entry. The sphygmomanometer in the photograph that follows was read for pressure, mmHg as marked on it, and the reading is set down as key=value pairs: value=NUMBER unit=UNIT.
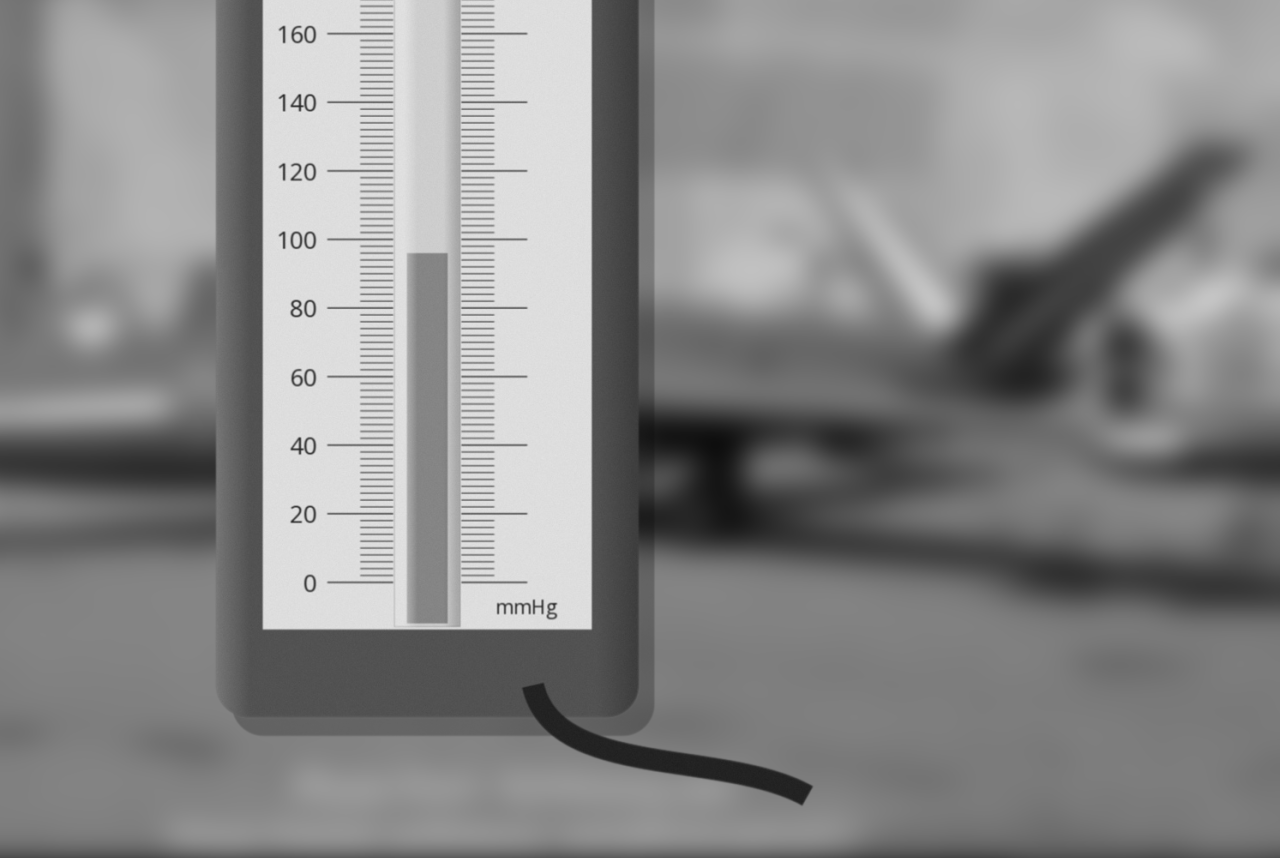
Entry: value=96 unit=mmHg
